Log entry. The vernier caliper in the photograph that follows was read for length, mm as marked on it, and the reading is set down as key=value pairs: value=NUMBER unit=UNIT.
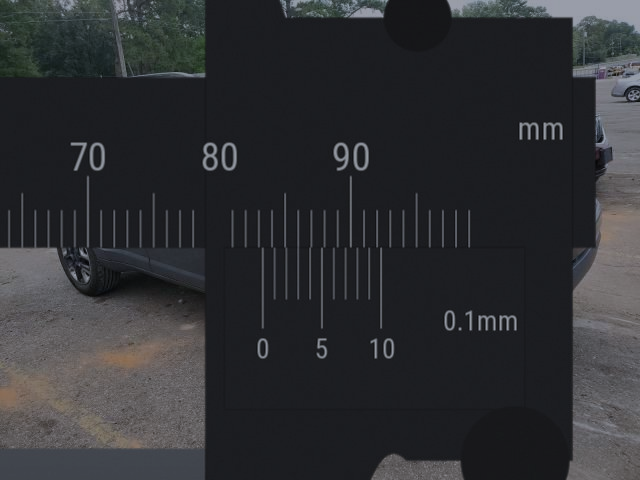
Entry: value=83.3 unit=mm
